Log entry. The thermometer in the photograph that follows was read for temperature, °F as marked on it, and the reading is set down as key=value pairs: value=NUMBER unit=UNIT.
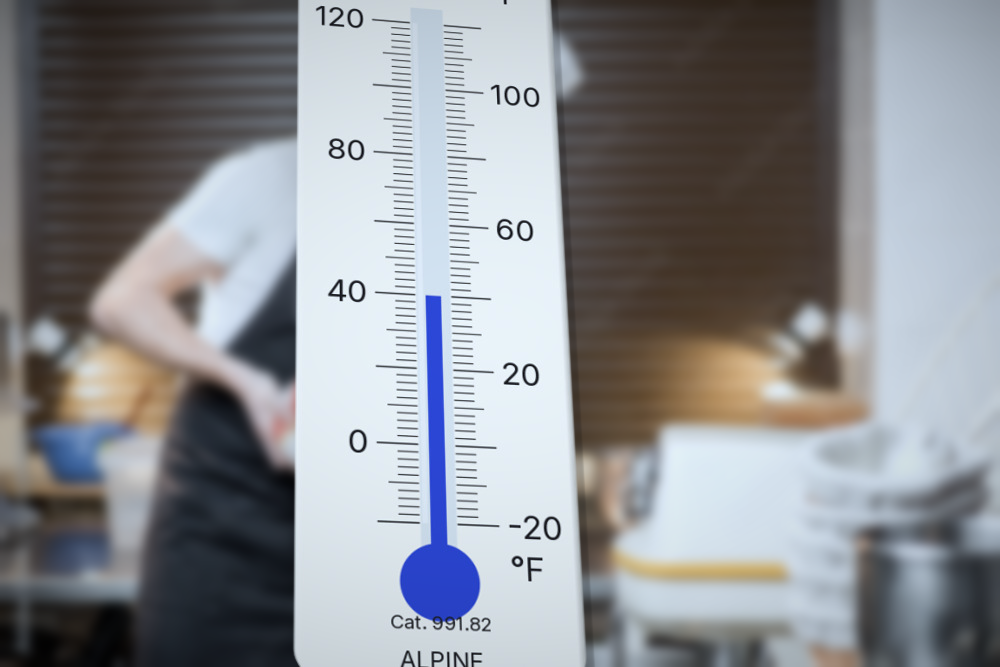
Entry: value=40 unit=°F
